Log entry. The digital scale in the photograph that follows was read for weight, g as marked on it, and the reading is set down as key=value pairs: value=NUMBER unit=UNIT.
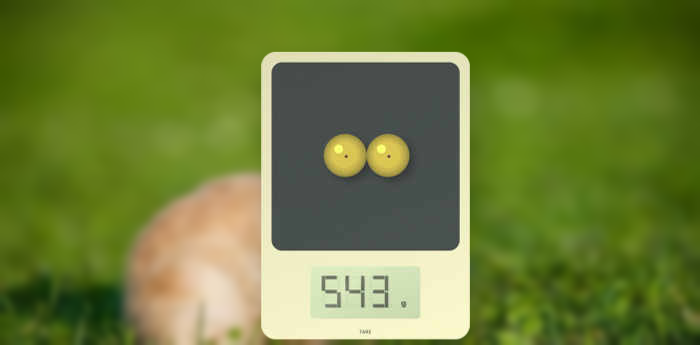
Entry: value=543 unit=g
